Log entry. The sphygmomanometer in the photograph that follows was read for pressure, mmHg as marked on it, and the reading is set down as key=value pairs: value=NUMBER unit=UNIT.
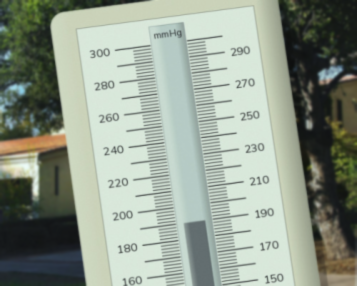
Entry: value=190 unit=mmHg
